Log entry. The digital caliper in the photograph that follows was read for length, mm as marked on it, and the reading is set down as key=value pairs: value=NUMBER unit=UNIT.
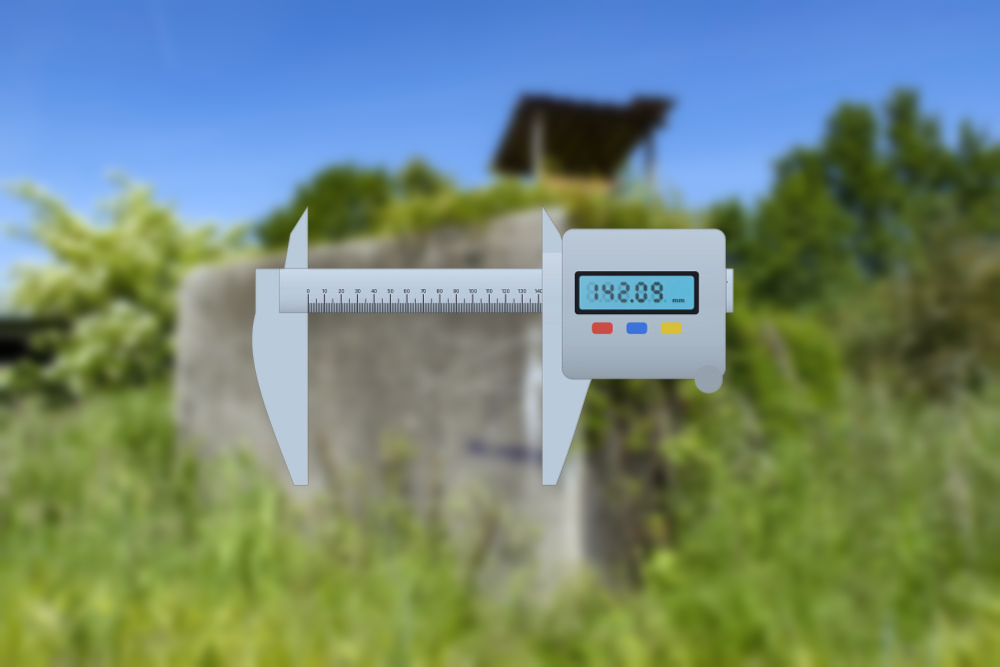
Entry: value=142.09 unit=mm
